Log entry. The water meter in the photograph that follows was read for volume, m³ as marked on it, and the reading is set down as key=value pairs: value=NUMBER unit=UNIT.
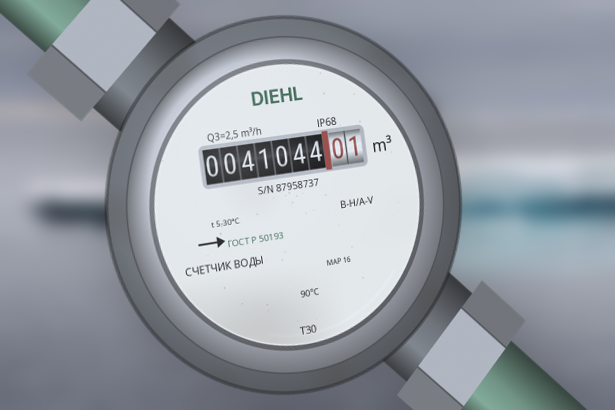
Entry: value=41044.01 unit=m³
